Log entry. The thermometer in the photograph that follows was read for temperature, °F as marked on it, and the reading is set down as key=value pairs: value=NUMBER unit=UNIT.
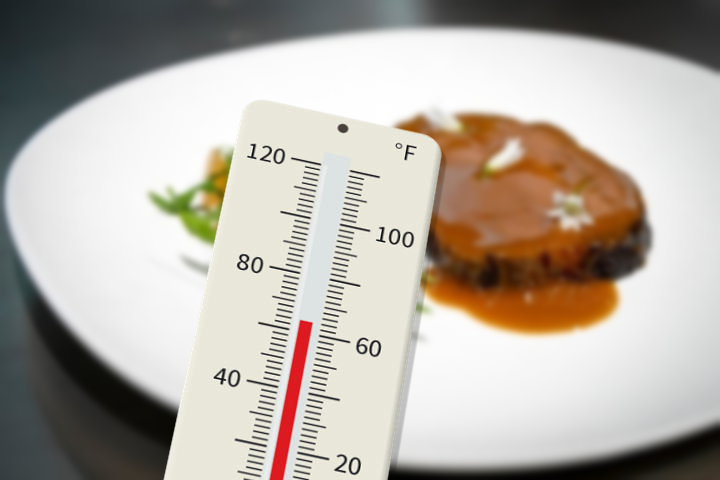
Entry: value=64 unit=°F
